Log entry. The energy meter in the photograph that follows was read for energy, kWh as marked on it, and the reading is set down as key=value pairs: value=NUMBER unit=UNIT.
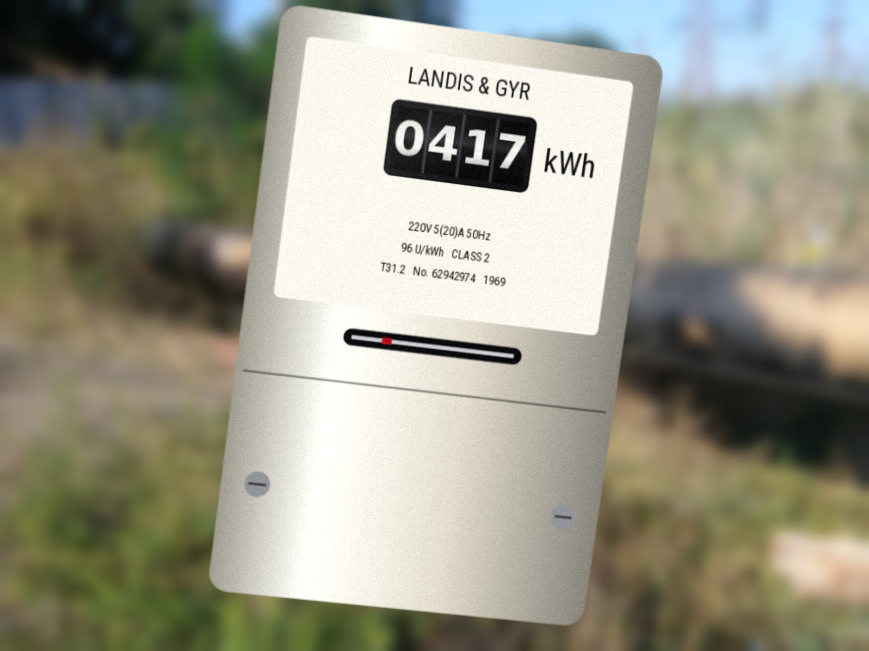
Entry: value=417 unit=kWh
